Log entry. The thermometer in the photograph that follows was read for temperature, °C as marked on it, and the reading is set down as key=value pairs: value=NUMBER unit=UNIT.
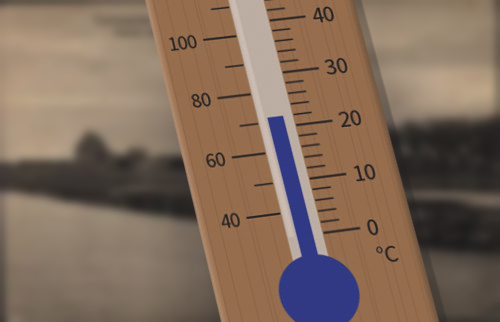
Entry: value=22 unit=°C
